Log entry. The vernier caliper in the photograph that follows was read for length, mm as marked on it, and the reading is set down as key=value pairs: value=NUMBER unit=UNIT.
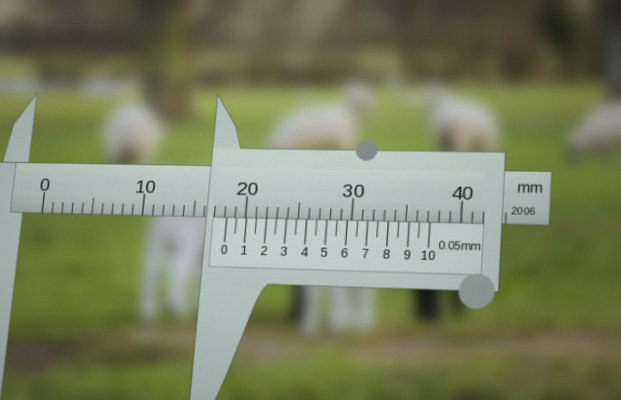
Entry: value=18.2 unit=mm
